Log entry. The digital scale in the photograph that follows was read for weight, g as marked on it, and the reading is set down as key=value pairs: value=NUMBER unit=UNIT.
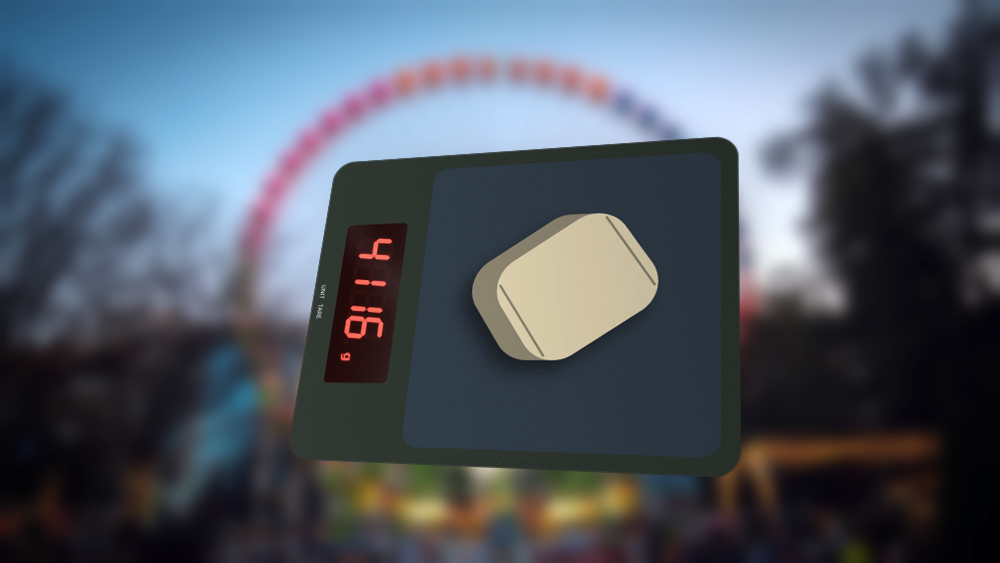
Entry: value=4116 unit=g
